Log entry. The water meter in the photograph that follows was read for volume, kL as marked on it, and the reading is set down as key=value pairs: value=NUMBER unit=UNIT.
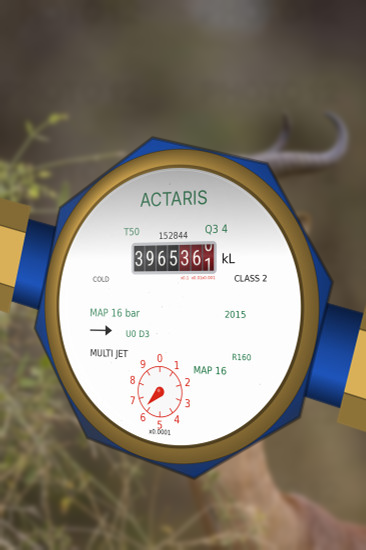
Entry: value=3965.3606 unit=kL
